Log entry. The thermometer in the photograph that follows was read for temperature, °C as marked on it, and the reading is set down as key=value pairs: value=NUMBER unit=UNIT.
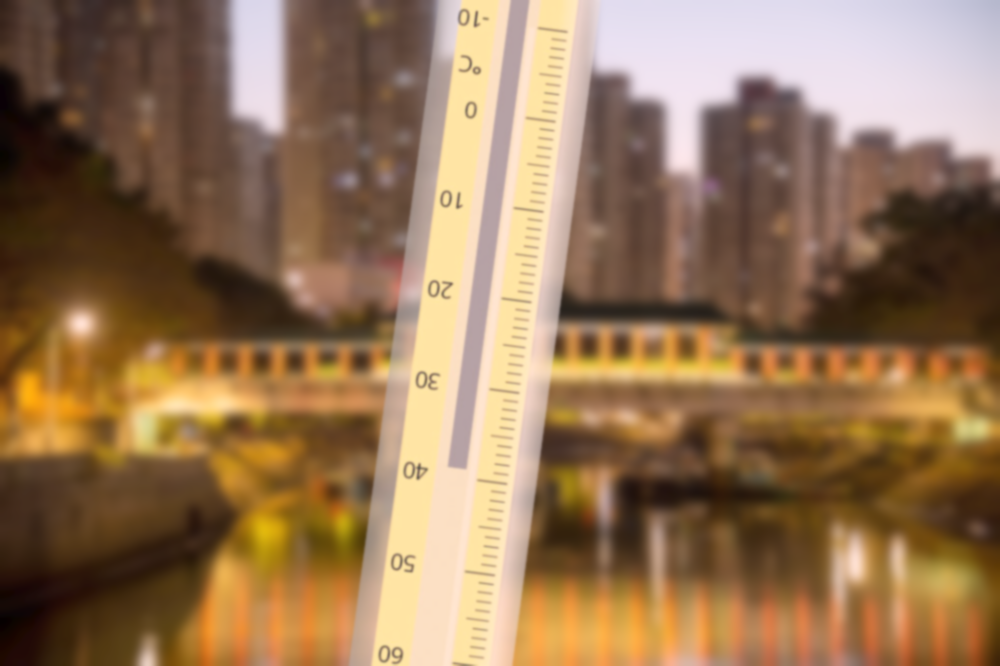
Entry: value=39 unit=°C
